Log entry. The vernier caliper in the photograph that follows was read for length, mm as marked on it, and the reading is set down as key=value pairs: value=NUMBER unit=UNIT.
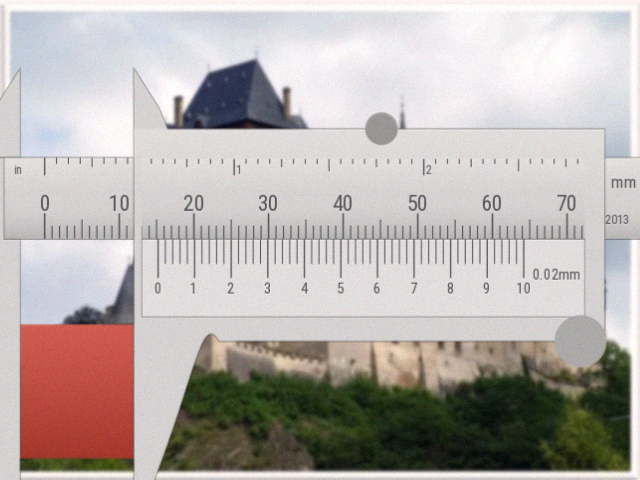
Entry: value=15.2 unit=mm
